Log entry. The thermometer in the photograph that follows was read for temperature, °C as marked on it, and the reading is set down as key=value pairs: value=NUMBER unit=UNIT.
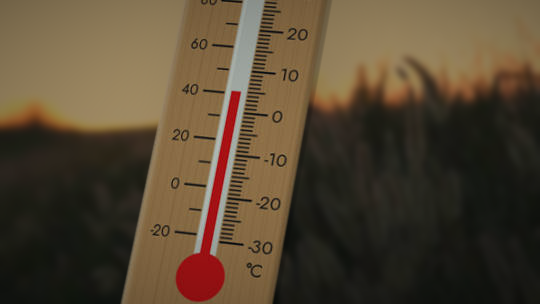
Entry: value=5 unit=°C
